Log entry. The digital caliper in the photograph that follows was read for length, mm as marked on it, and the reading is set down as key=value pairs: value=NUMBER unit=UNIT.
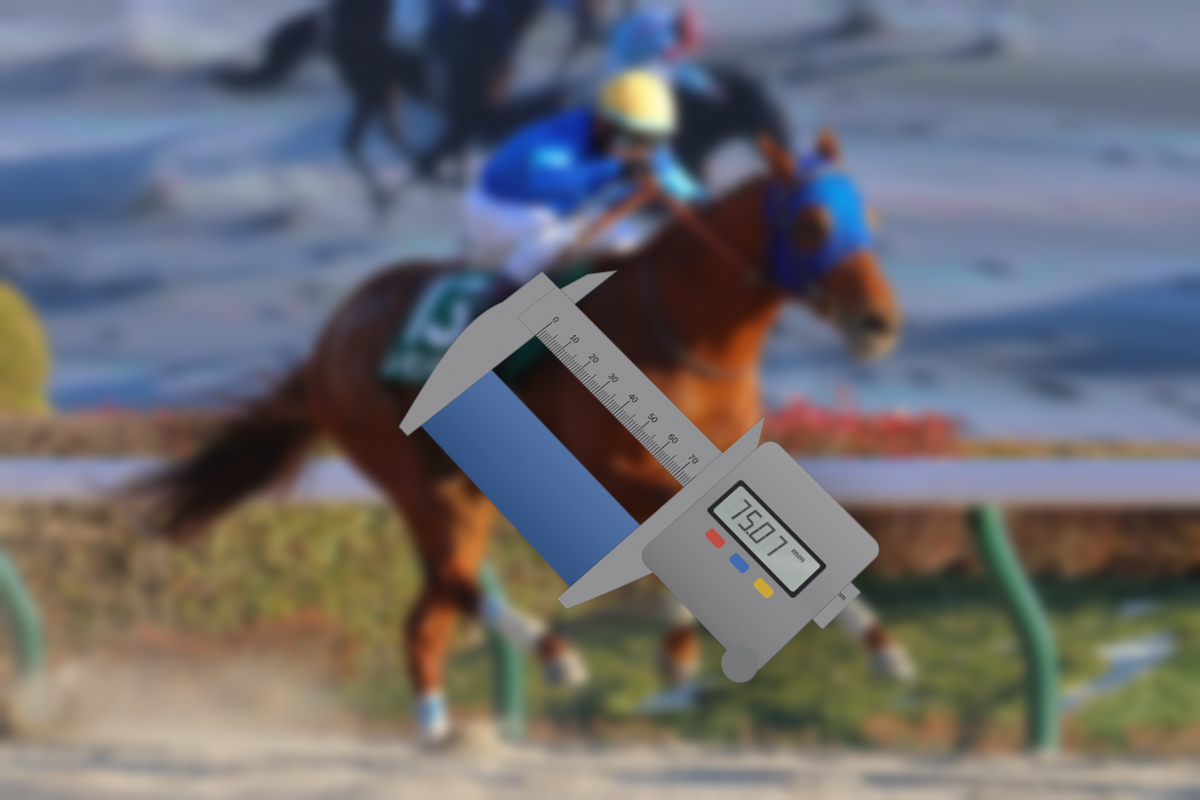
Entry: value=75.07 unit=mm
